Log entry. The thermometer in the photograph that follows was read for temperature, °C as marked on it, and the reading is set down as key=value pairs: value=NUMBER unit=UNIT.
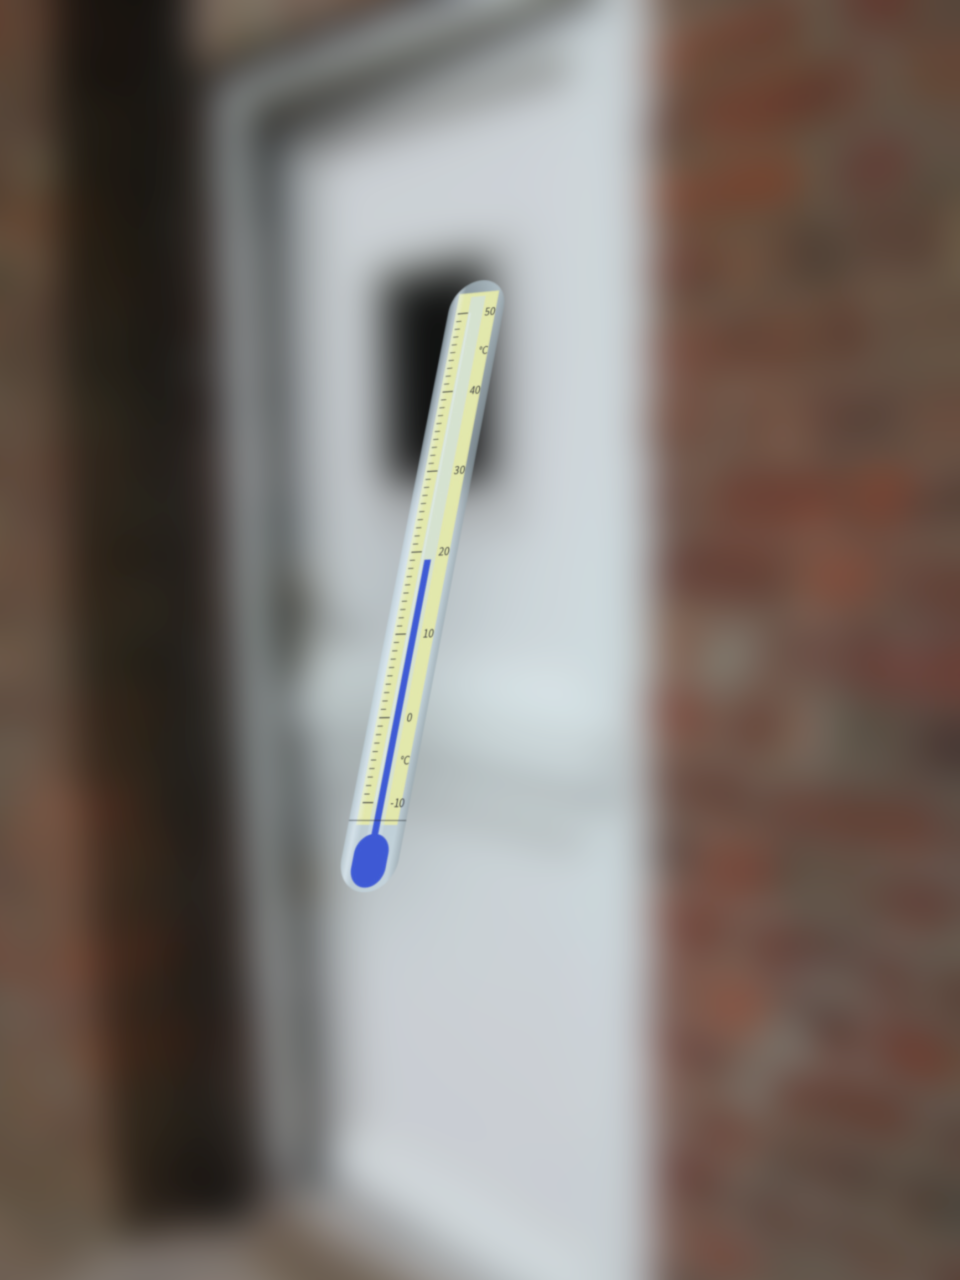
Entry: value=19 unit=°C
